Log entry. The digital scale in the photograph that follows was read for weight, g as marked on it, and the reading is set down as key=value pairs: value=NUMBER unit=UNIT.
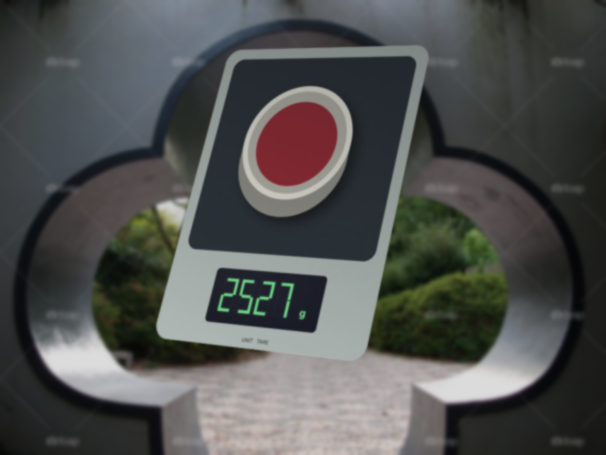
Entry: value=2527 unit=g
